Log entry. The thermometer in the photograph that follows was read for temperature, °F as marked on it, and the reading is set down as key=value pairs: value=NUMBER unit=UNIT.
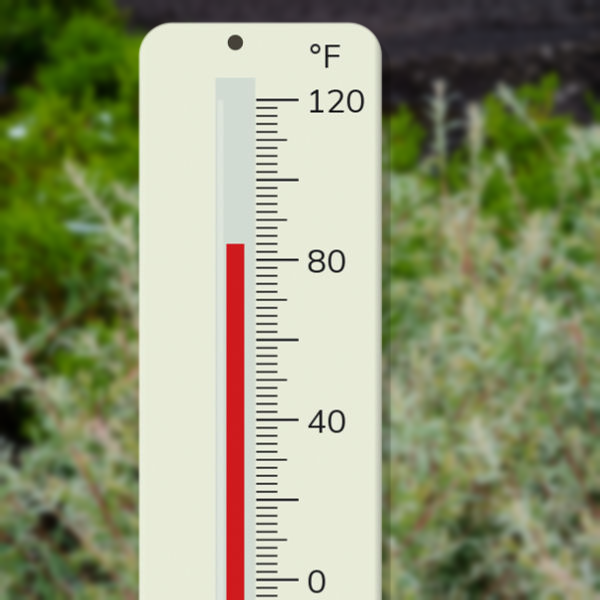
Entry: value=84 unit=°F
